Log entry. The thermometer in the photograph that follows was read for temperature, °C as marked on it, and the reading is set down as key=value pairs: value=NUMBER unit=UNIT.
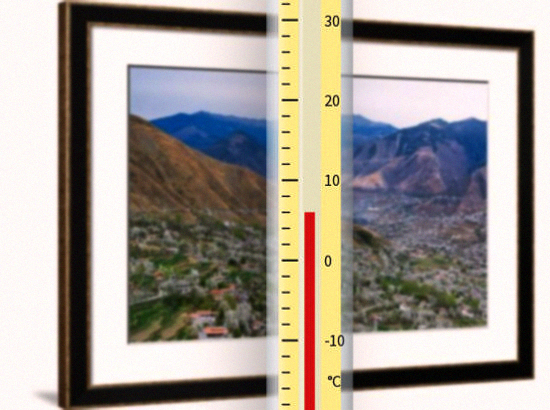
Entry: value=6 unit=°C
